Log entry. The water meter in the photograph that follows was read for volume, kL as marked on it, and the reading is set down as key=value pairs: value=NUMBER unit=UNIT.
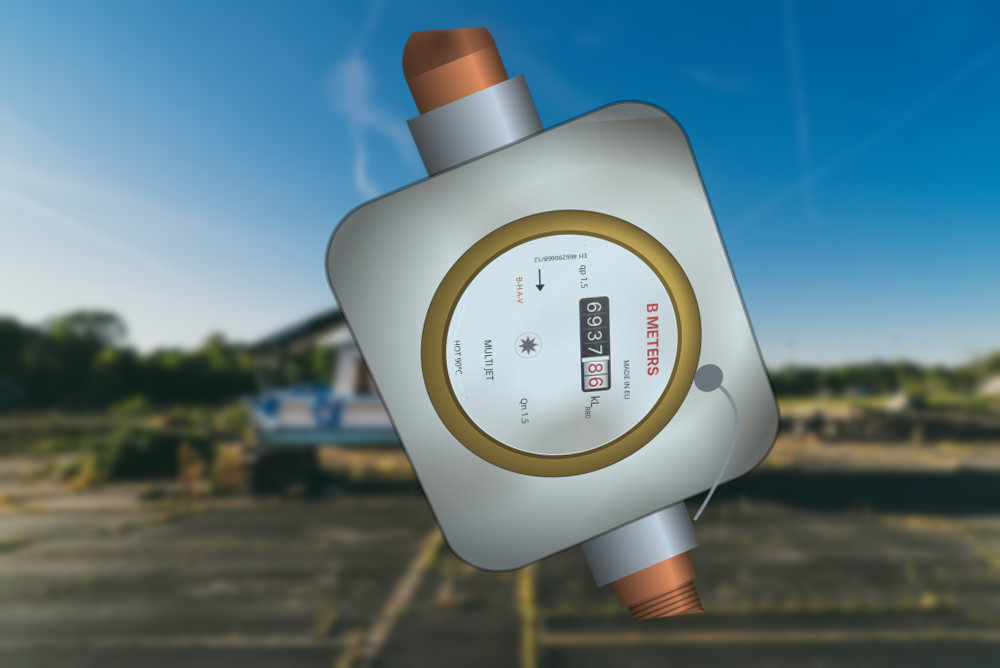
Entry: value=6937.86 unit=kL
